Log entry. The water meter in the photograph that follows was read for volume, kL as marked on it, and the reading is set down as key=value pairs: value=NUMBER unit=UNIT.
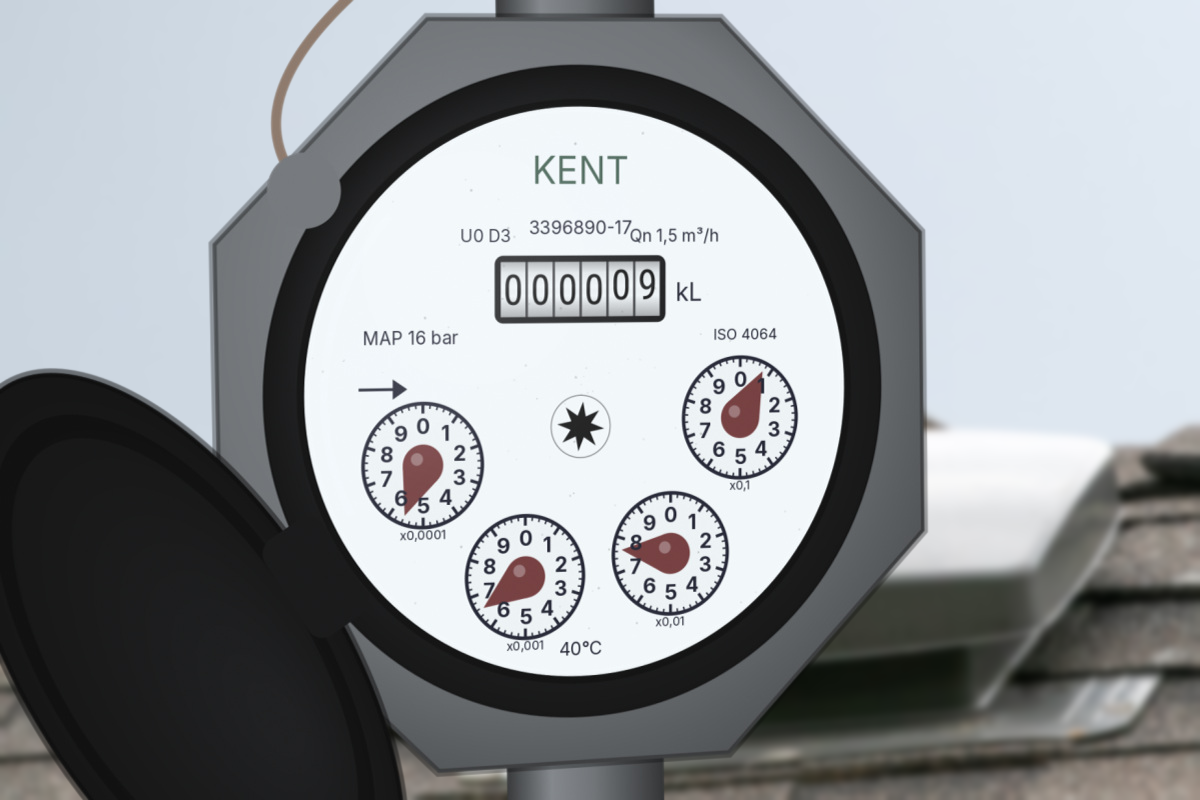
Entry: value=9.0765 unit=kL
